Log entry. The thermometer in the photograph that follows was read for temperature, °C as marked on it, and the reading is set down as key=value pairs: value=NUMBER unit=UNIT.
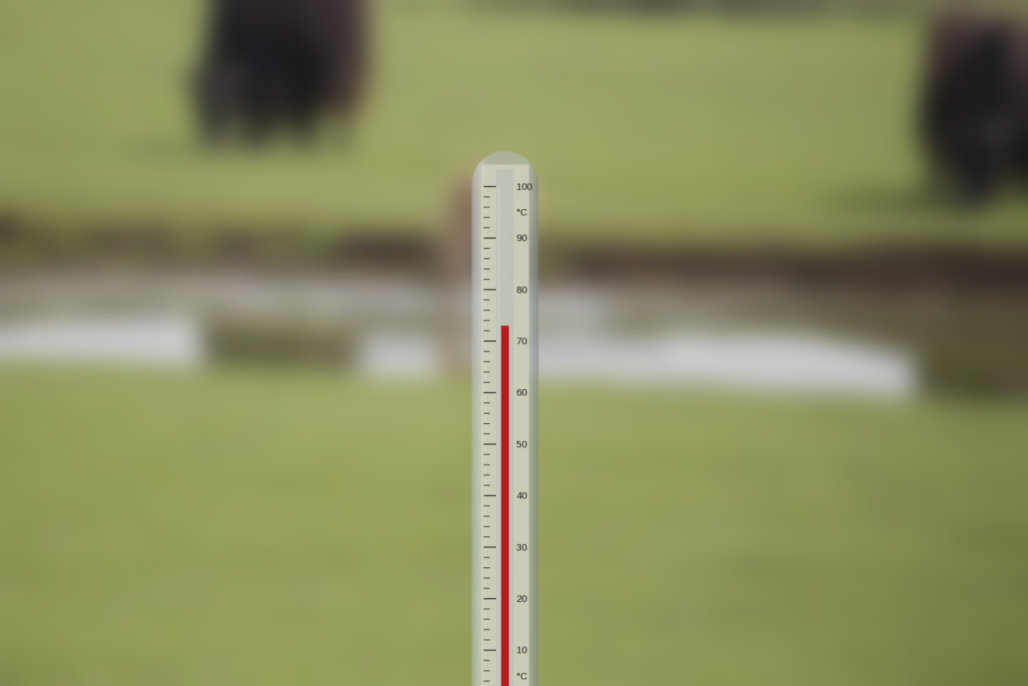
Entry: value=73 unit=°C
